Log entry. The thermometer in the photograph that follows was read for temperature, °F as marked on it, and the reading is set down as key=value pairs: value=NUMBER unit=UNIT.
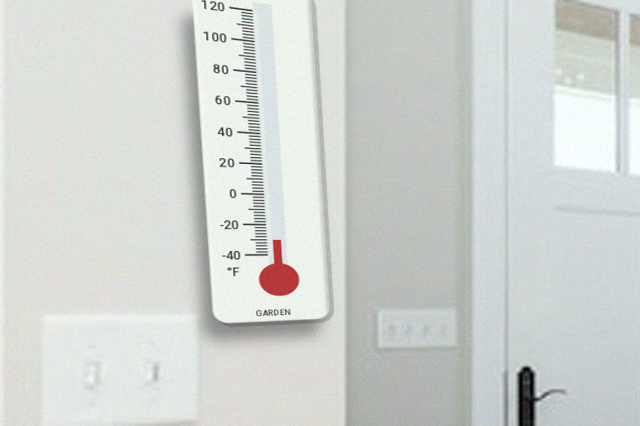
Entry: value=-30 unit=°F
